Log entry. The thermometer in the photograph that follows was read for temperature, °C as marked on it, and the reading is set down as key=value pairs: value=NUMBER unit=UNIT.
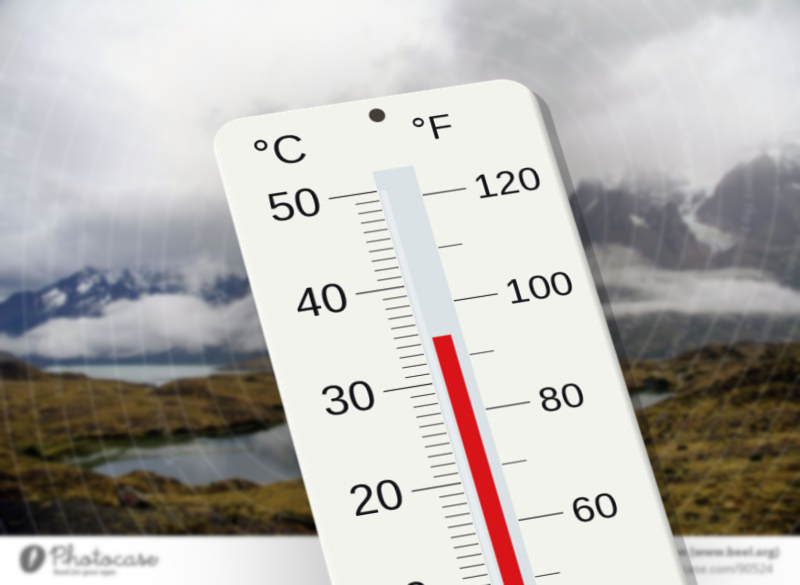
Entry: value=34.5 unit=°C
